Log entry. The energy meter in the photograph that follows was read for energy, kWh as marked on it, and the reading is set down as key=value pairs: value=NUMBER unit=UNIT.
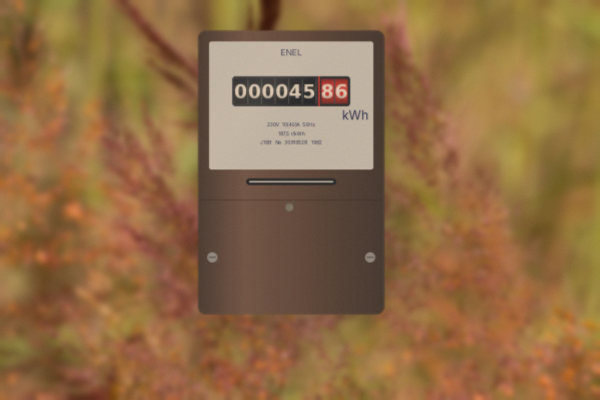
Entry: value=45.86 unit=kWh
